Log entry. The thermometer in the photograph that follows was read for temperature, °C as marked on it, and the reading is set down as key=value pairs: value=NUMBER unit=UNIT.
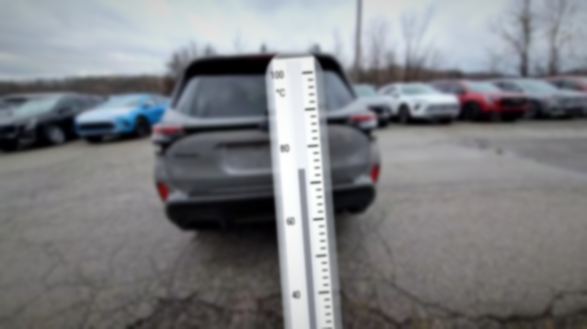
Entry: value=74 unit=°C
